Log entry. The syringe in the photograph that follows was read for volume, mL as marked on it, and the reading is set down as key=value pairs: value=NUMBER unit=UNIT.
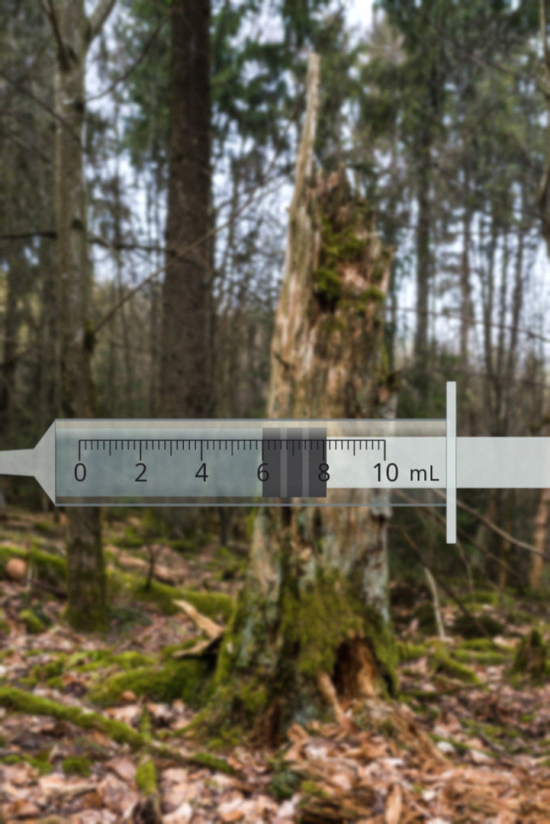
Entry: value=6 unit=mL
